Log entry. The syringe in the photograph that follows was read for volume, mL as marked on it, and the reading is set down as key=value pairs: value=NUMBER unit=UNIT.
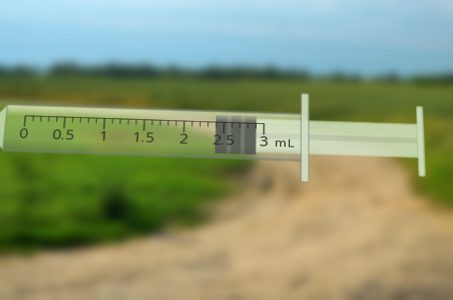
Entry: value=2.4 unit=mL
